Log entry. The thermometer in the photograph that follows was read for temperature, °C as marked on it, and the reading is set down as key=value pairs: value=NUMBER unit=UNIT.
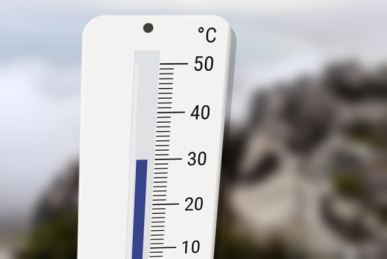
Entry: value=30 unit=°C
